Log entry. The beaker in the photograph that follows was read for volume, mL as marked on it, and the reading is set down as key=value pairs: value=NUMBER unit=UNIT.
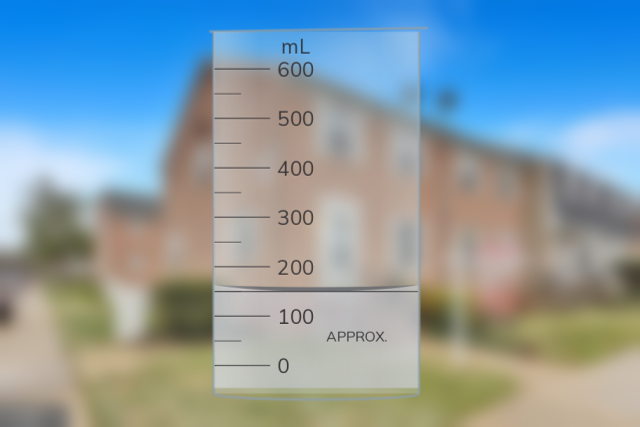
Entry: value=150 unit=mL
